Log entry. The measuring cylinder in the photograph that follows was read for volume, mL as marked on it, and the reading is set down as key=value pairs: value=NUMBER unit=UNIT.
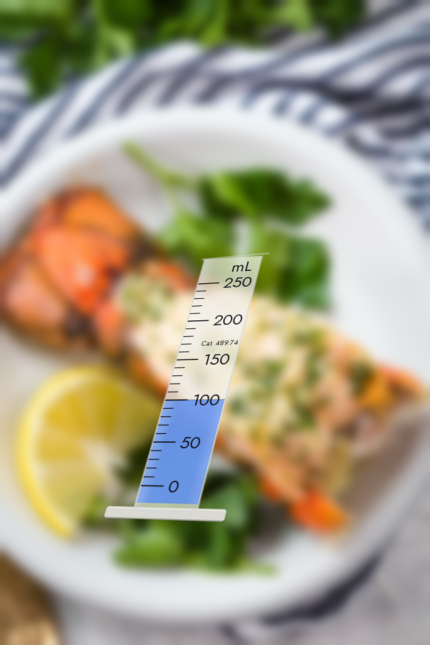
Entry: value=100 unit=mL
